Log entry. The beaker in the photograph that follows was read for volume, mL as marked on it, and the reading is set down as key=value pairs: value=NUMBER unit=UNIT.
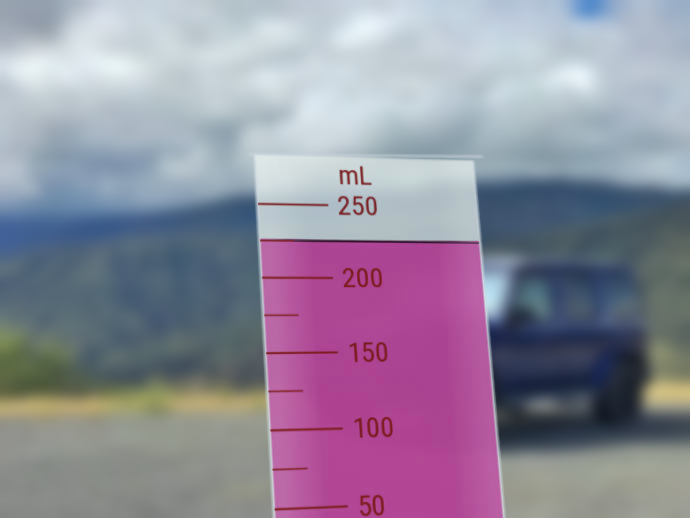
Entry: value=225 unit=mL
